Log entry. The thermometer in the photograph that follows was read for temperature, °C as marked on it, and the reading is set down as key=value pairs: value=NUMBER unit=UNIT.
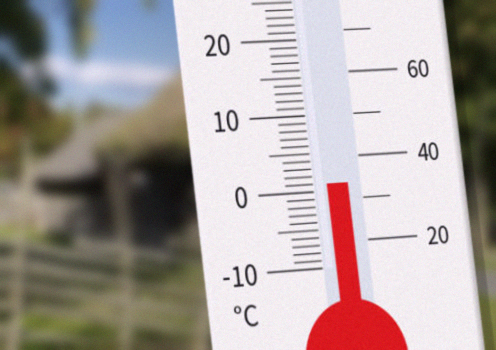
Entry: value=1 unit=°C
